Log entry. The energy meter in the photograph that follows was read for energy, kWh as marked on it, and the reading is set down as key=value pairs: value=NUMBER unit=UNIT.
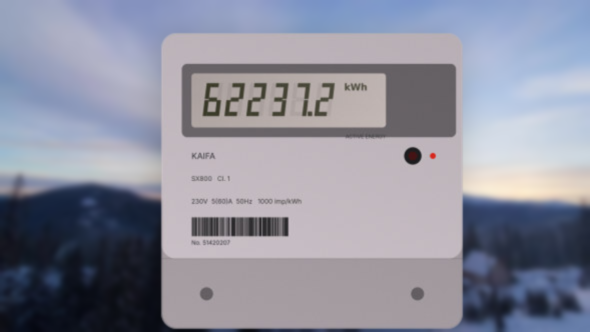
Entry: value=62237.2 unit=kWh
